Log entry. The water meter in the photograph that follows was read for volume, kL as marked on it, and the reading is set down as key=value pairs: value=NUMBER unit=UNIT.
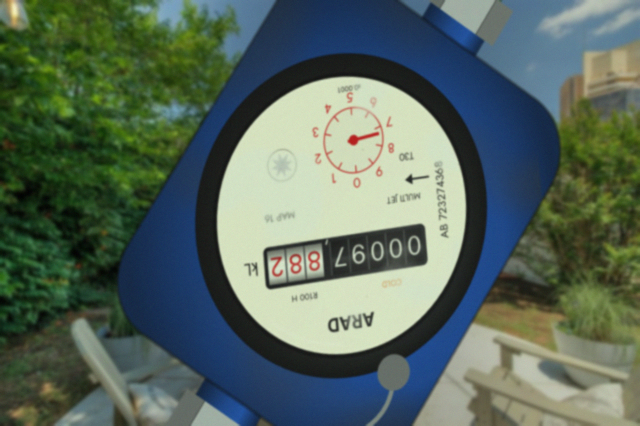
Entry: value=97.8827 unit=kL
